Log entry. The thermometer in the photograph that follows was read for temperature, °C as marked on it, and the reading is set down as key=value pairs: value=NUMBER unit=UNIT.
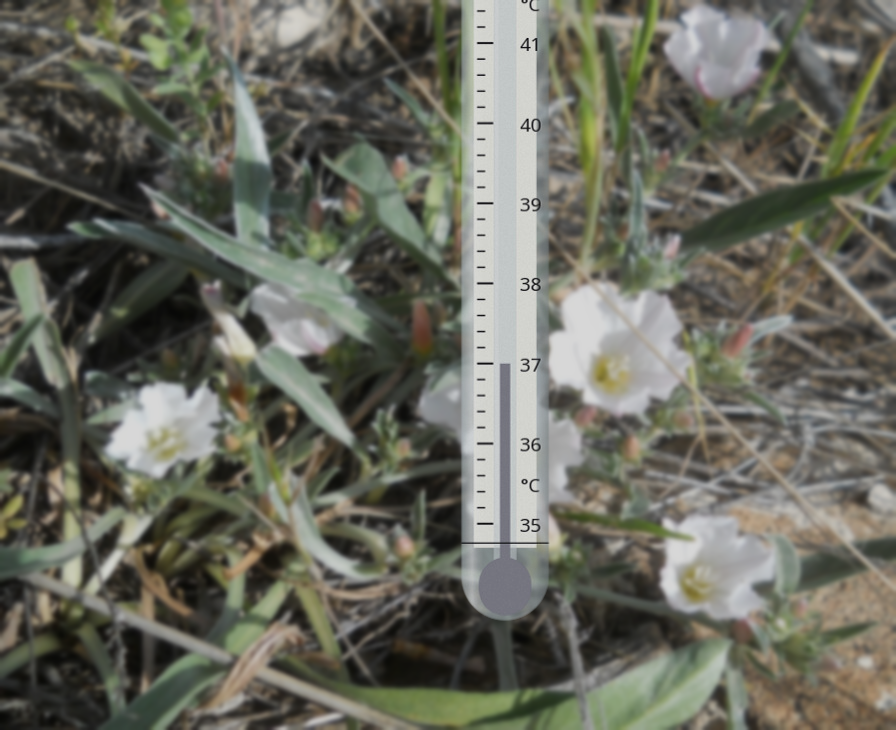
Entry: value=37 unit=°C
